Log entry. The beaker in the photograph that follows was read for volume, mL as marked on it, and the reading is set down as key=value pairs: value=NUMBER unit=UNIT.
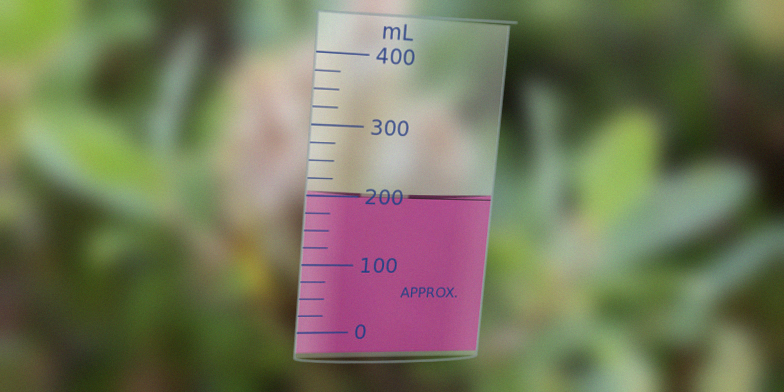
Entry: value=200 unit=mL
